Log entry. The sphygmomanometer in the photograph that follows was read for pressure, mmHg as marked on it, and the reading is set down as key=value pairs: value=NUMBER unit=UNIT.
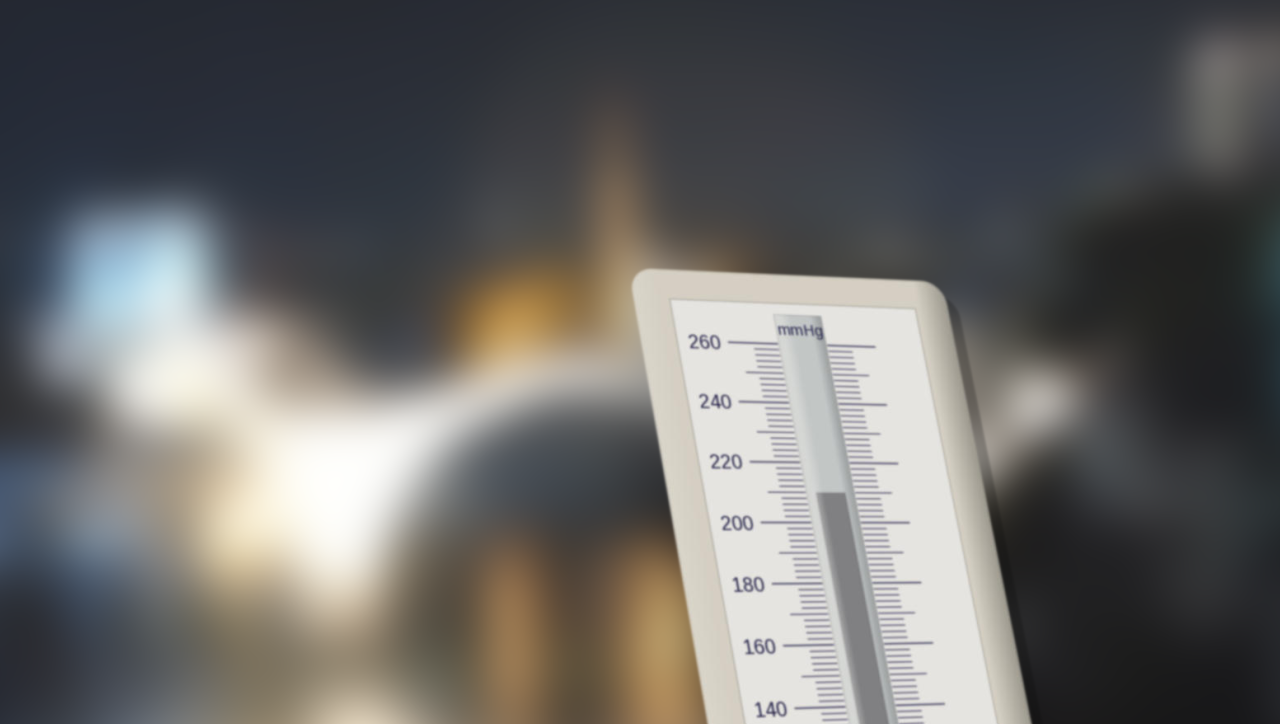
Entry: value=210 unit=mmHg
